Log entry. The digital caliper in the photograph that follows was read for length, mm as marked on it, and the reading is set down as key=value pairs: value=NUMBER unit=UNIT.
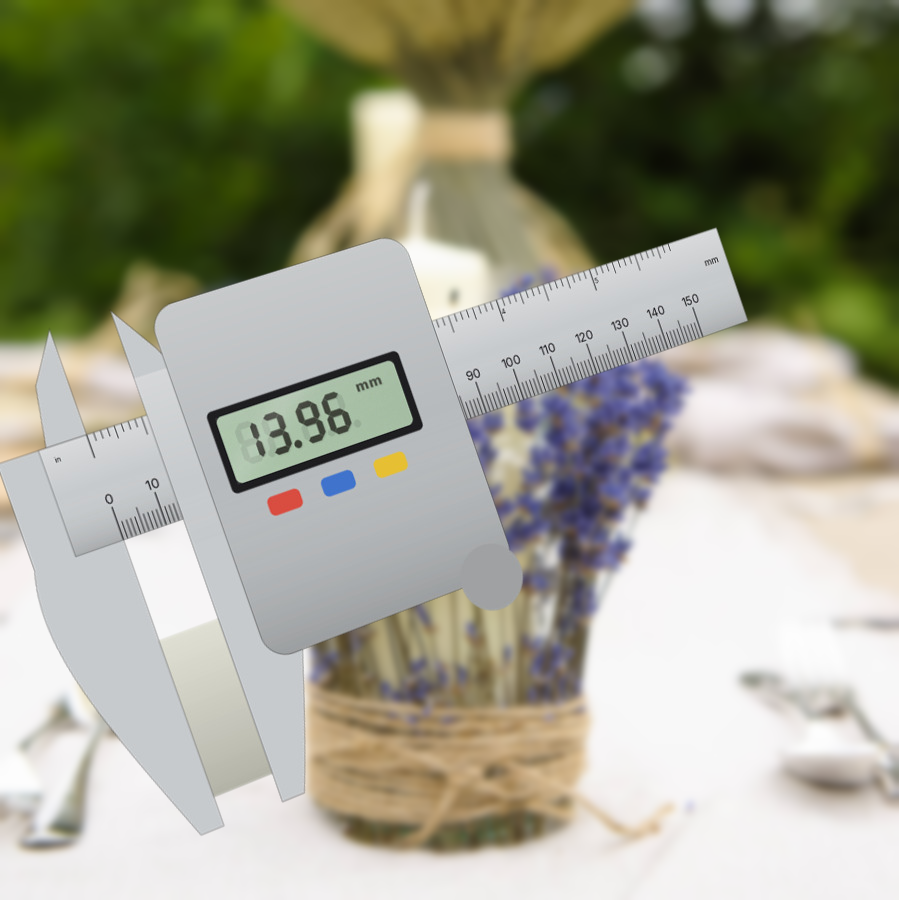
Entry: value=13.96 unit=mm
